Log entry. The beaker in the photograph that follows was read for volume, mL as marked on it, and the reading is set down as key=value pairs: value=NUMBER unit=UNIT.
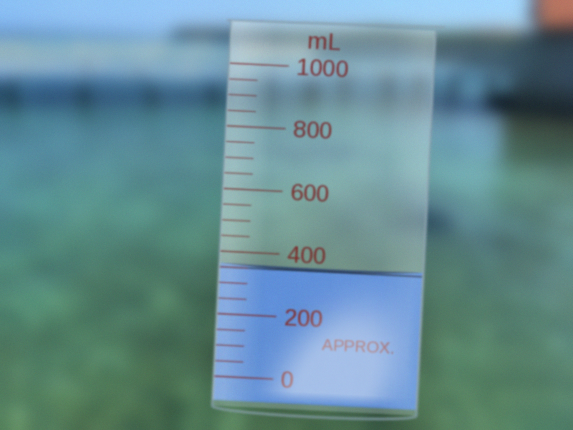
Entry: value=350 unit=mL
